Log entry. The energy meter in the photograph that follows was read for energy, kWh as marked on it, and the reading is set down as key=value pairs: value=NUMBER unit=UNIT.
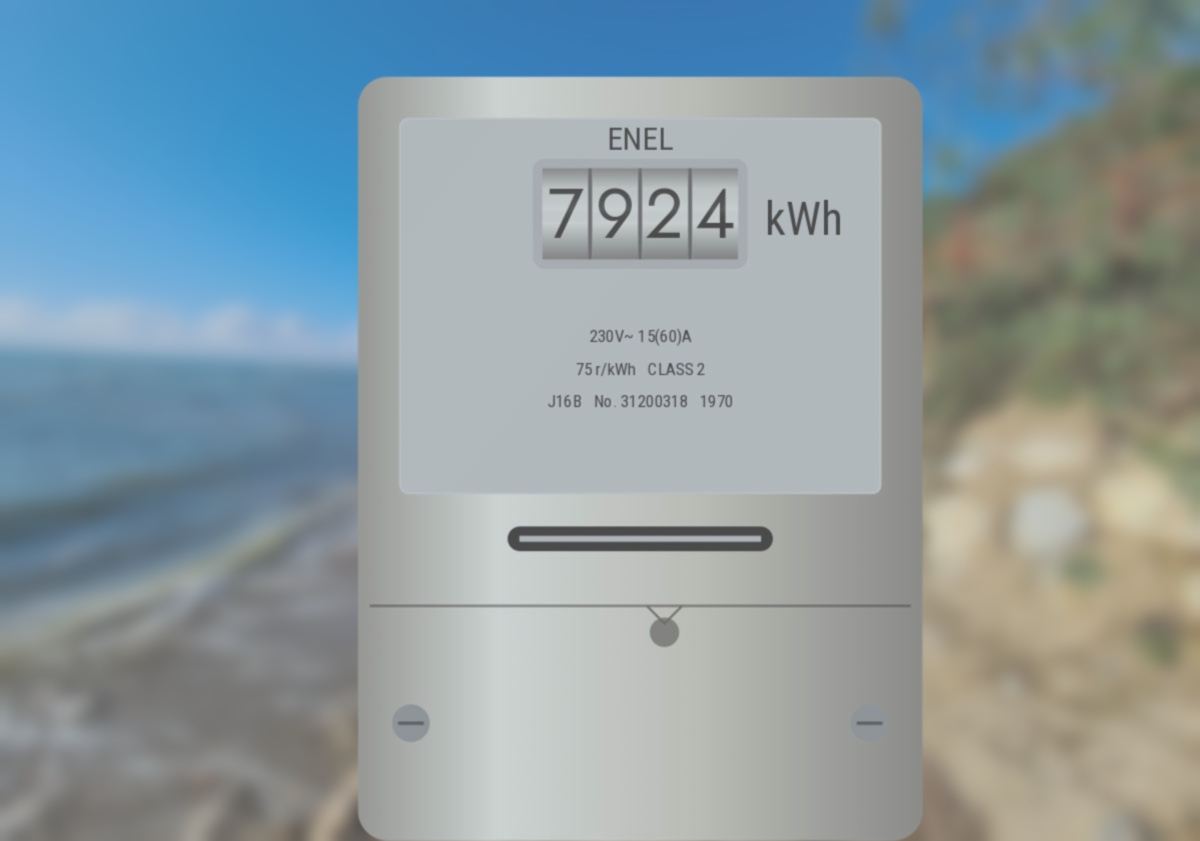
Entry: value=7924 unit=kWh
